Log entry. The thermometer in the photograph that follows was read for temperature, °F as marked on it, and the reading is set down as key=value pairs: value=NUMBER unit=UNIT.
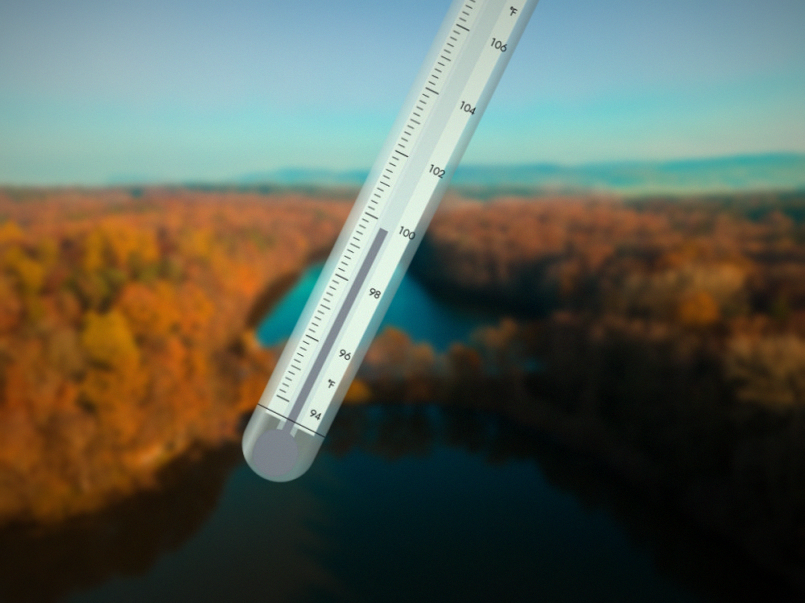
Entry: value=99.8 unit=°F
